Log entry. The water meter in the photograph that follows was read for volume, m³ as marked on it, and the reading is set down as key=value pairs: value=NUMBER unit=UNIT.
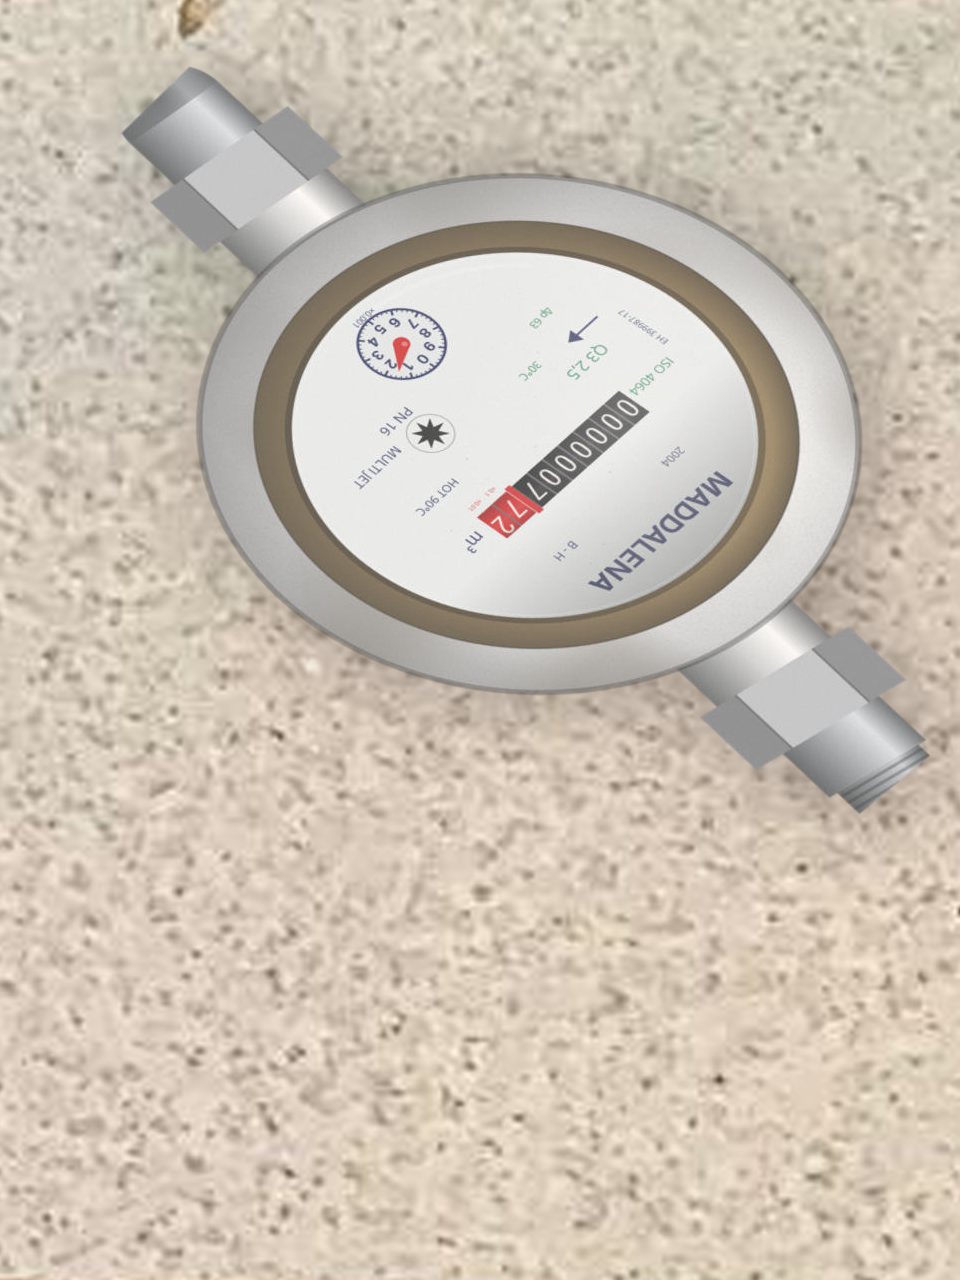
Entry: value=7.721 unit=m³
